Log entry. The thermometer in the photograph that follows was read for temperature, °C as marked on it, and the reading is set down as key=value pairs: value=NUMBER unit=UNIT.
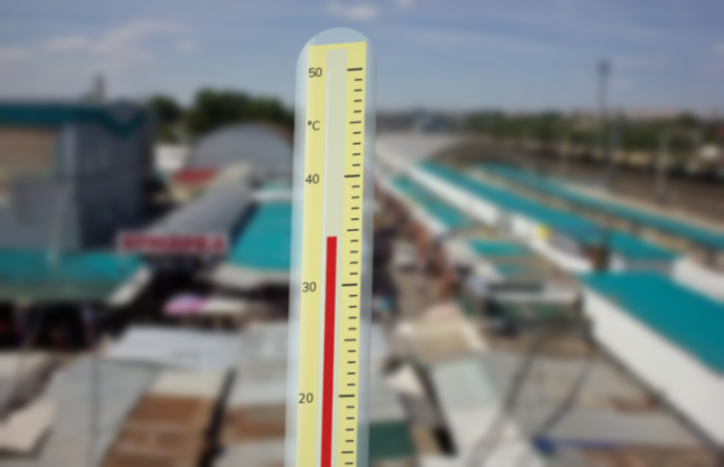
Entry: value=34.5 unit=°C
